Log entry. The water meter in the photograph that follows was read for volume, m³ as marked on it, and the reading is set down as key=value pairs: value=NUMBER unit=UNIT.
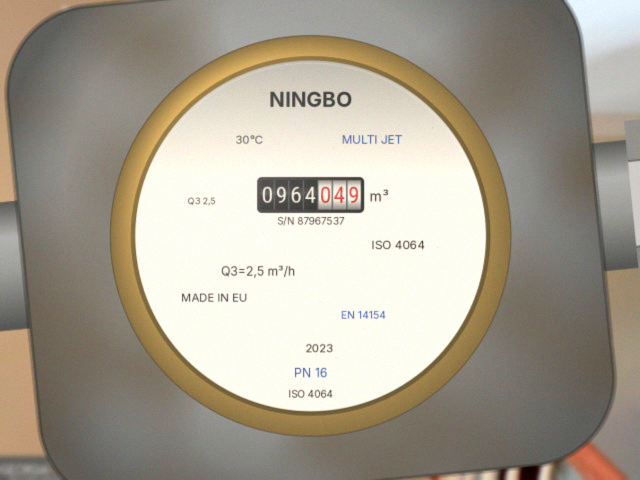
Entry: value=964.049 unit=m³
